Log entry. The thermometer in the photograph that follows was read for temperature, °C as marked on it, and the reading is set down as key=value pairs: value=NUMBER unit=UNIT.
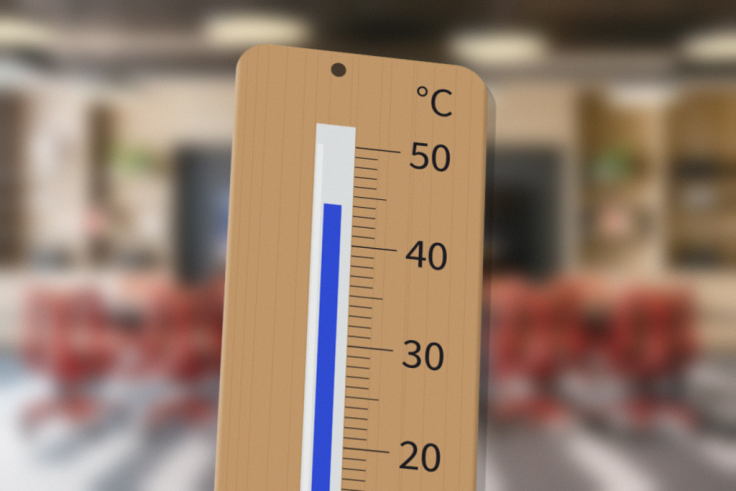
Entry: value=44 unit=°C
